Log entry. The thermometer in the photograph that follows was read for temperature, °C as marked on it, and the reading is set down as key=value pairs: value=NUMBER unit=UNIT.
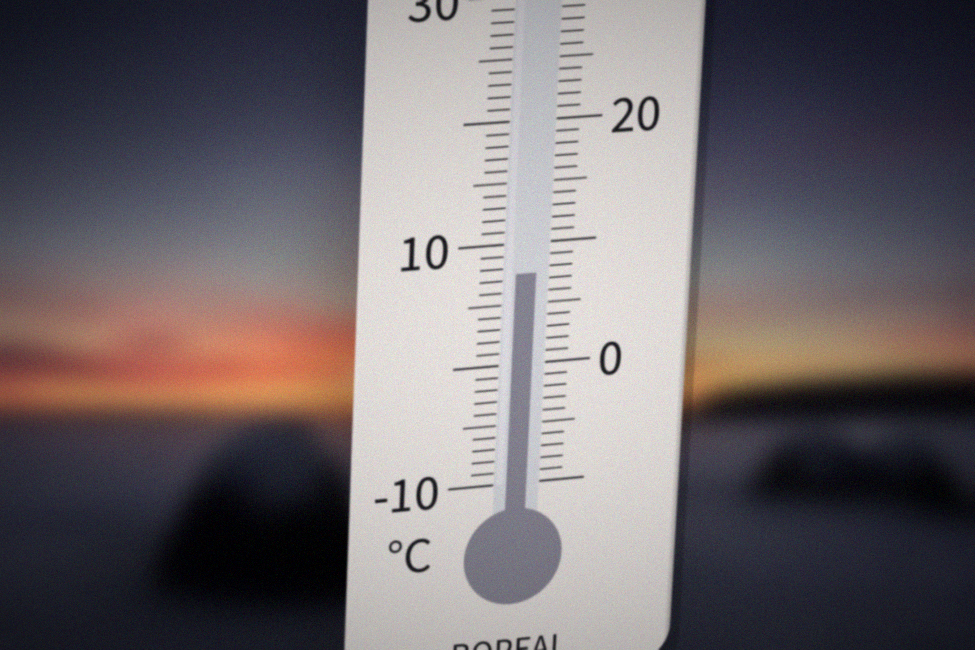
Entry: value=7.5 unit=°C
